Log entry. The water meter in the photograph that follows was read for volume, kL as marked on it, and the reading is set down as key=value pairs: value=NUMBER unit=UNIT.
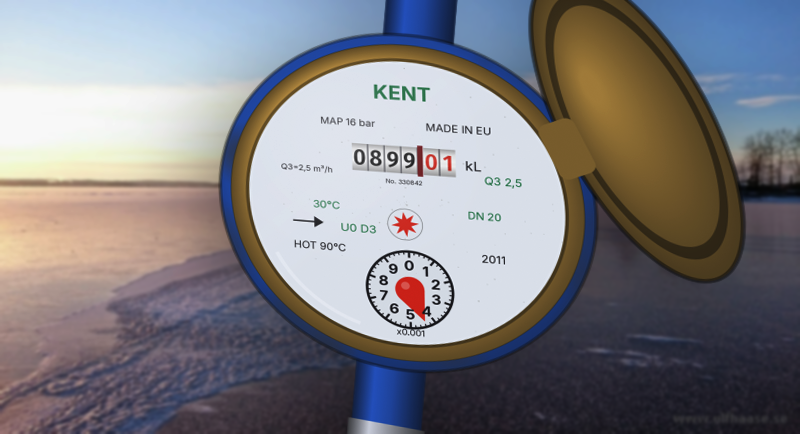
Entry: value=899.014 unit=kL
